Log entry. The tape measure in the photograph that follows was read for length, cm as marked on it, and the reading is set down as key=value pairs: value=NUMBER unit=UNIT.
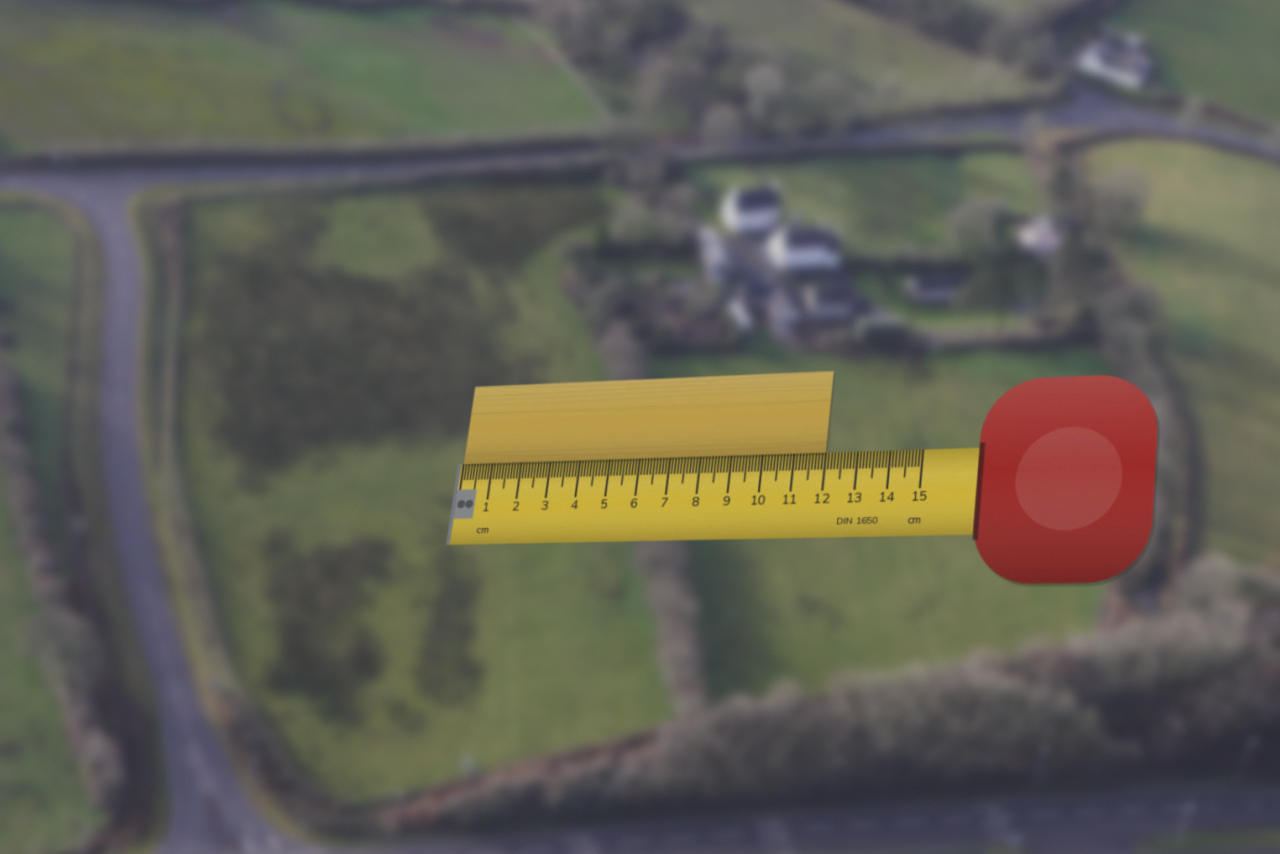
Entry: value=12 unit=cm
